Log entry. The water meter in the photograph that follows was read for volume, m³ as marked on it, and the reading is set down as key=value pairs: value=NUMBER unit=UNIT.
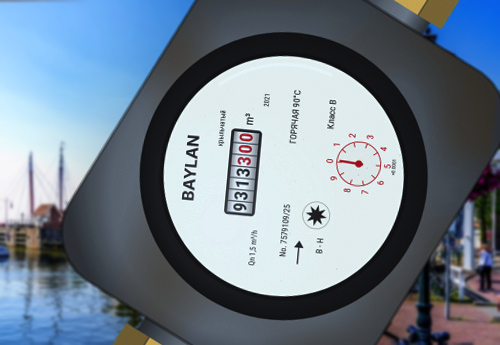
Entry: value=9313.3000 unit=m³
